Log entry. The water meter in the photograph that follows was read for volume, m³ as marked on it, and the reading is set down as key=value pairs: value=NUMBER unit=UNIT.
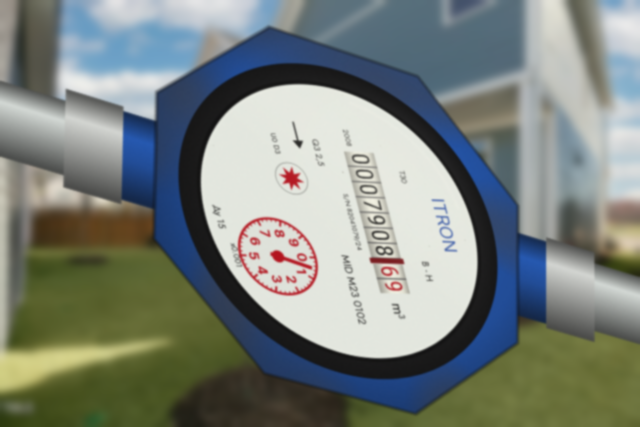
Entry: value=7908.690 unit=m³
